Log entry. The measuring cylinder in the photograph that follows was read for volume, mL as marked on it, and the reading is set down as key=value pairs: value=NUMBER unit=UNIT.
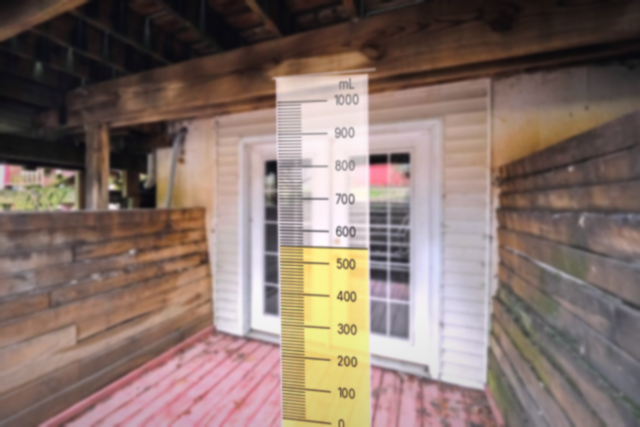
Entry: value=550 unit=mL
